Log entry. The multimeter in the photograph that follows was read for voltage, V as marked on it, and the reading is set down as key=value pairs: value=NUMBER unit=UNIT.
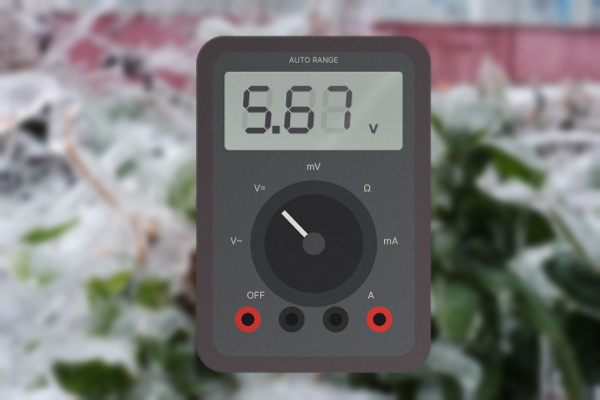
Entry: value=5.67 unit=V
